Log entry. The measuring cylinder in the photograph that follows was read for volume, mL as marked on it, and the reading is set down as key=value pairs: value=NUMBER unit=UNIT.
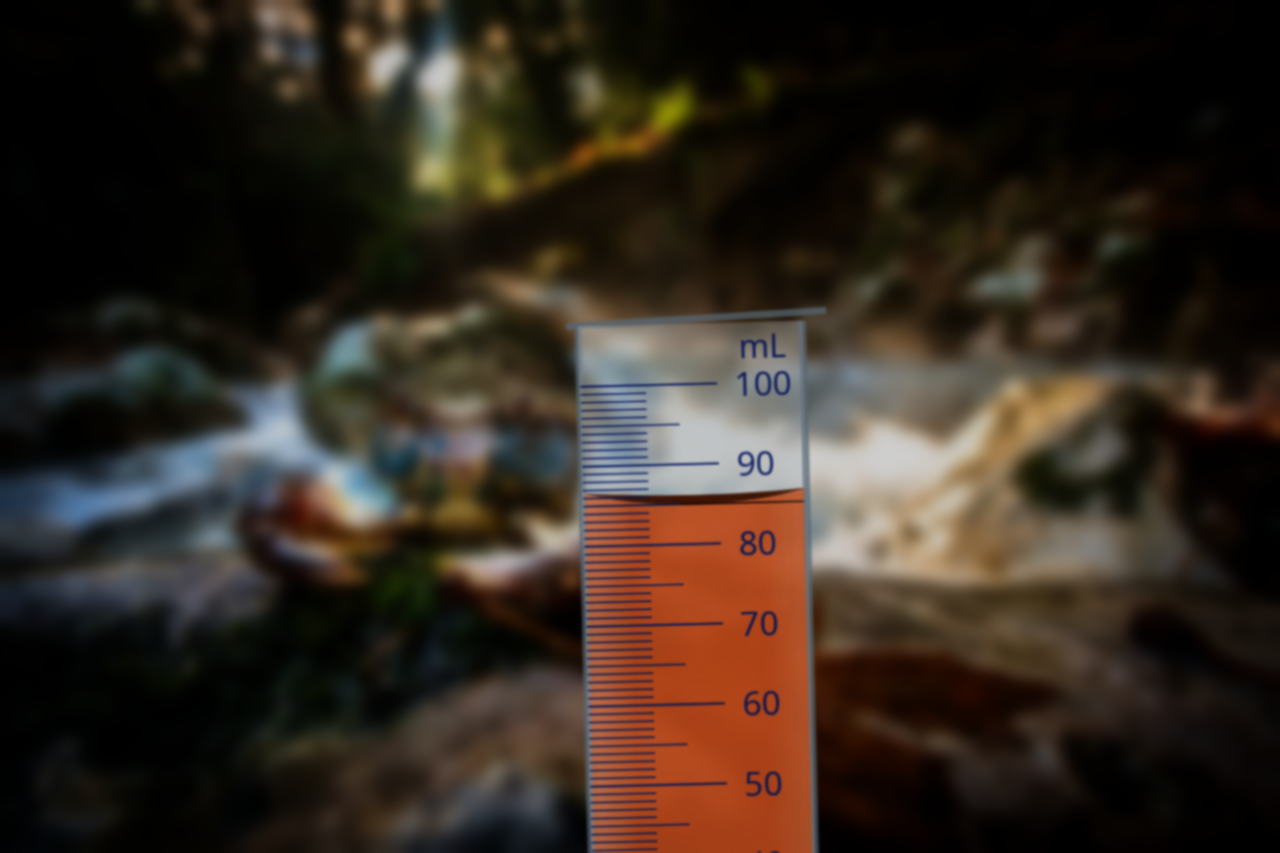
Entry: value=85 unit=mL
